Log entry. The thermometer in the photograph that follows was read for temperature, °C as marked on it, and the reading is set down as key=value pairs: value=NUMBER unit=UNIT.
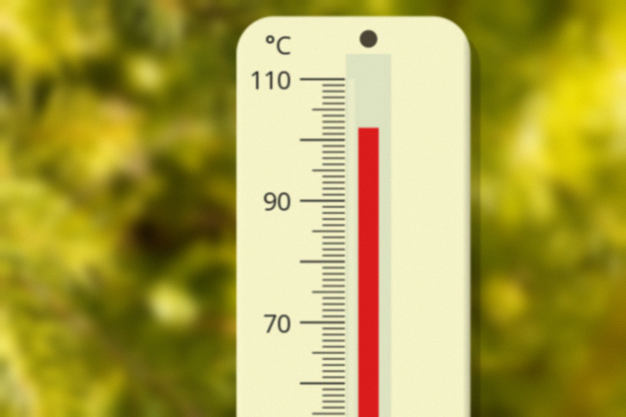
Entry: value=102 unit=°C
